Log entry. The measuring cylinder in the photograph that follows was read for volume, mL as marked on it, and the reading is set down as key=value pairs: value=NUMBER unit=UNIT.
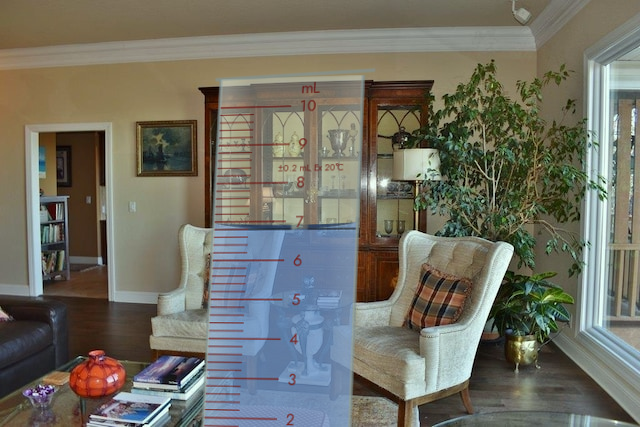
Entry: value=6.8 unit=mL
